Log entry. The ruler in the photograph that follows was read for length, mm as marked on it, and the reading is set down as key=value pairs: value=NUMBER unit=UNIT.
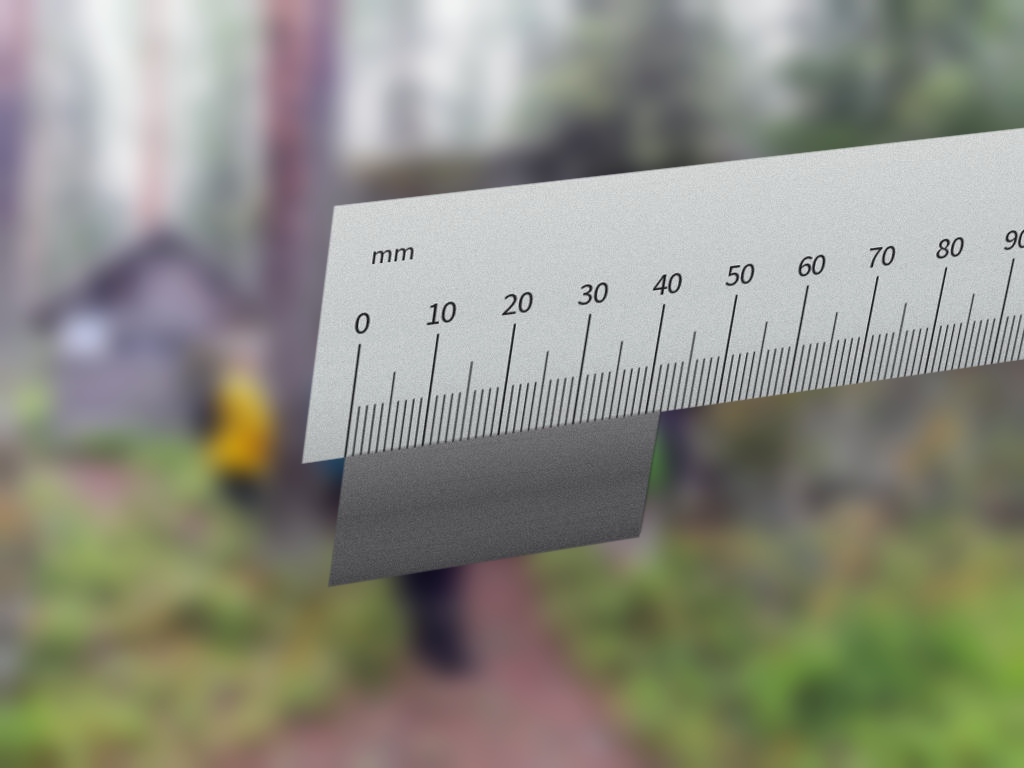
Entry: value=42 unit=mm
